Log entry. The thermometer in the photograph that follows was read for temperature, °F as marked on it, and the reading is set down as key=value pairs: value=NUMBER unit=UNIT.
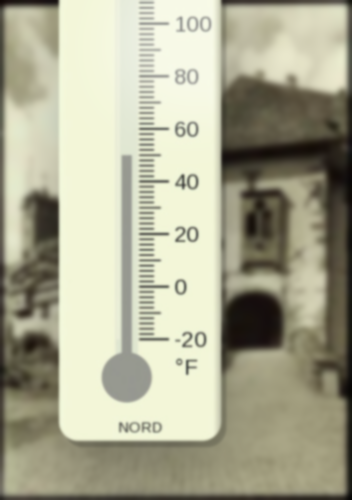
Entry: value=50 unit=°F
